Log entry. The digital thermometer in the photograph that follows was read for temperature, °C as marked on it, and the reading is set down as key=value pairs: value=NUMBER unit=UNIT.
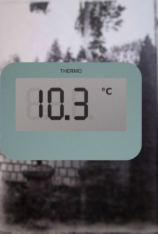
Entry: value=10.3 unit=°C
